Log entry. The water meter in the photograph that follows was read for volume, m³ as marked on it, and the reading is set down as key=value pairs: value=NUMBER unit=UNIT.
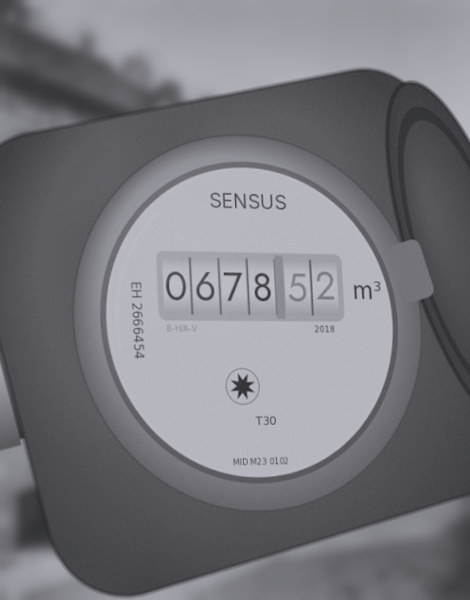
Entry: value=678.52 unit=m³
